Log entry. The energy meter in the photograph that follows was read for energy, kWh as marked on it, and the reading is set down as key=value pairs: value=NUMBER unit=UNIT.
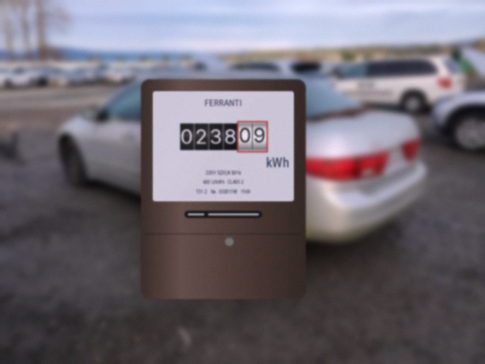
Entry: value=238.09 unit=kWh
